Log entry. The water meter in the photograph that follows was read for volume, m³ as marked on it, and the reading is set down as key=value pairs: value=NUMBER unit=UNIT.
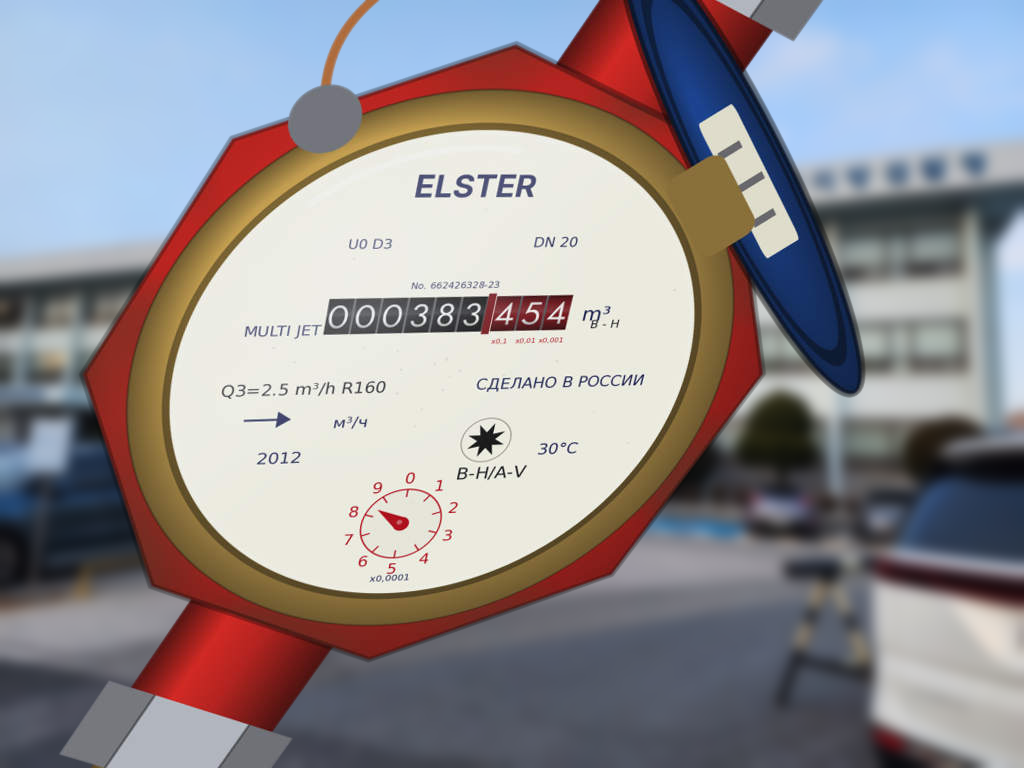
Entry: value=383.4548 unit=m³
